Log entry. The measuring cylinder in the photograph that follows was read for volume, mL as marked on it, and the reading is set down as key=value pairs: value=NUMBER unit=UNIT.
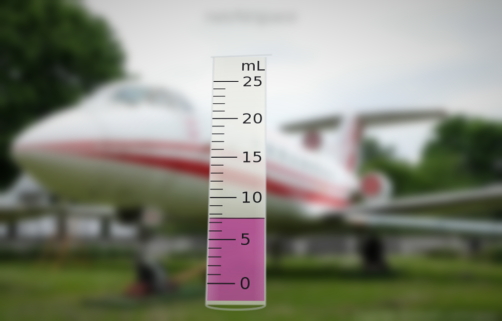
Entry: value=7.5 unit=mL
